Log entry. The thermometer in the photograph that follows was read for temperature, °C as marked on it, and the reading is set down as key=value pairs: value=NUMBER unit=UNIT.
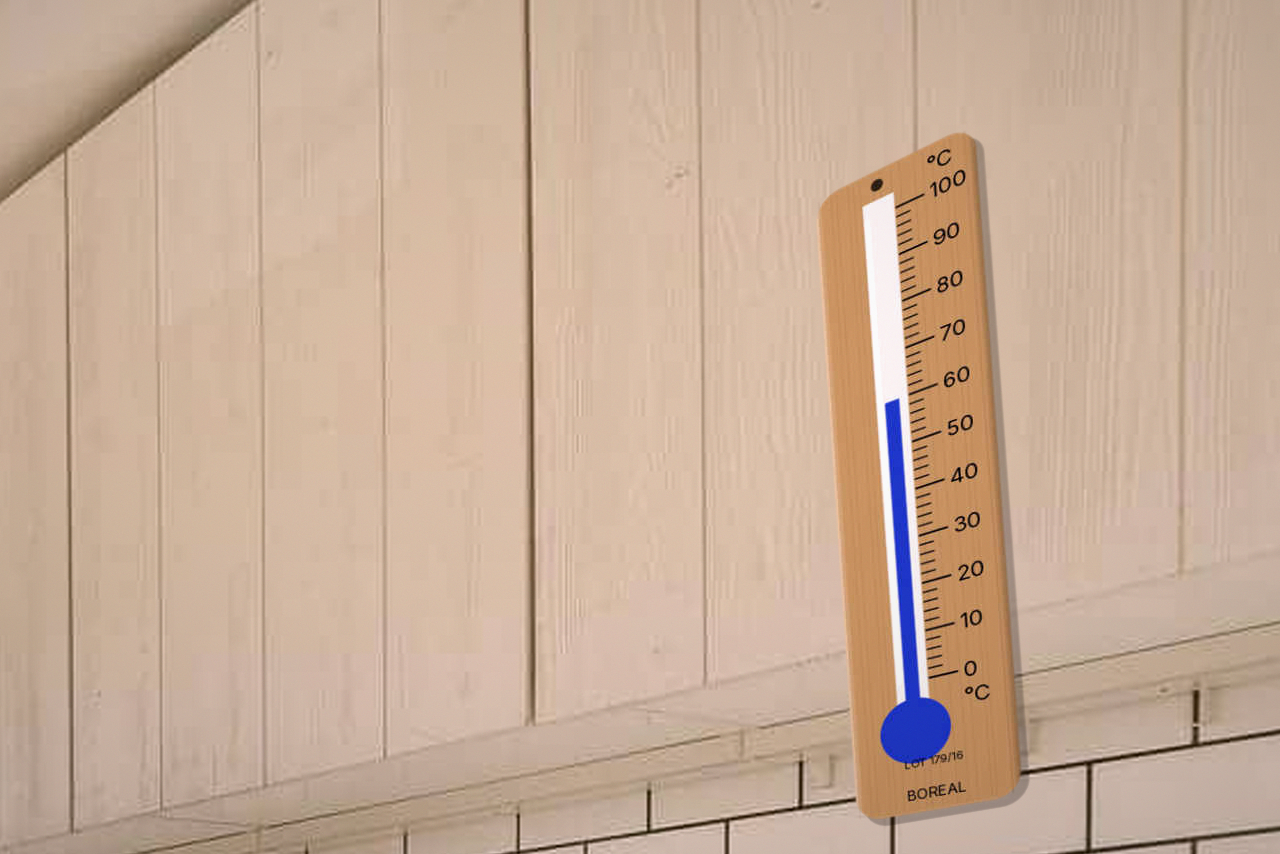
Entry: value=60 unit=°C
